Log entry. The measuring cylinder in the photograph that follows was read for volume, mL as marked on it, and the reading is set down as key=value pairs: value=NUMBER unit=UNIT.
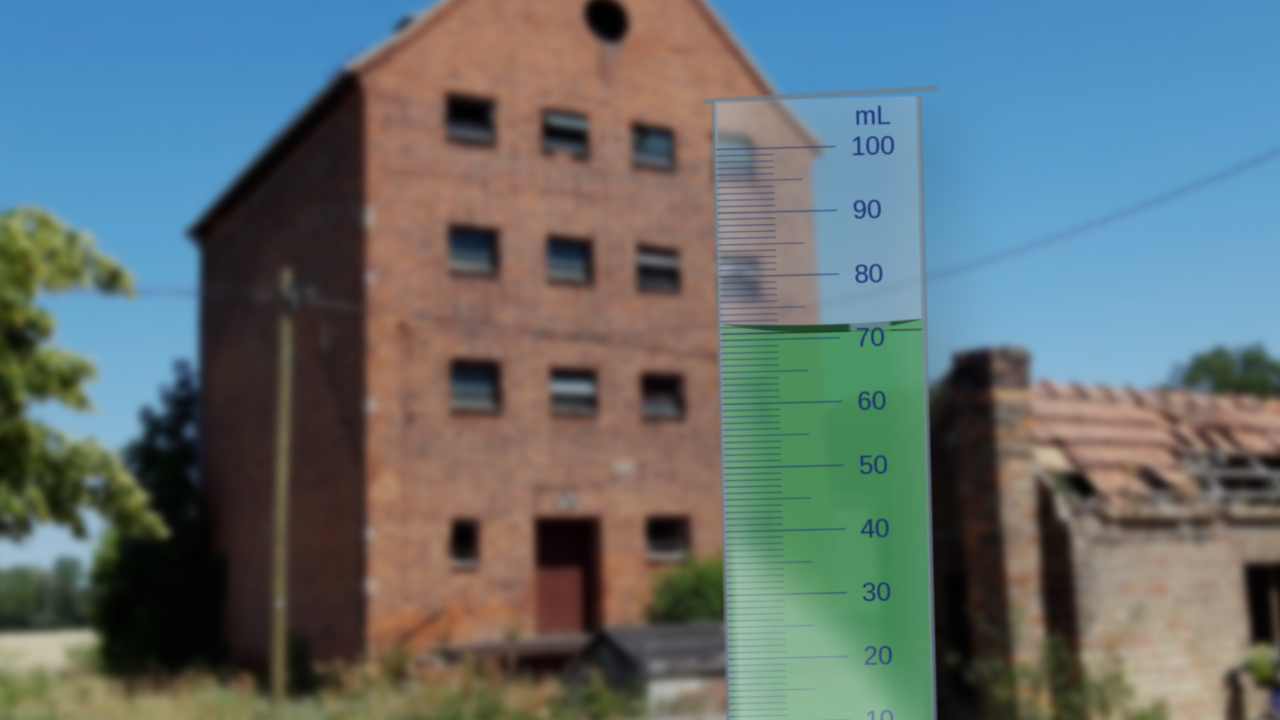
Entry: value=71 unit=mL
